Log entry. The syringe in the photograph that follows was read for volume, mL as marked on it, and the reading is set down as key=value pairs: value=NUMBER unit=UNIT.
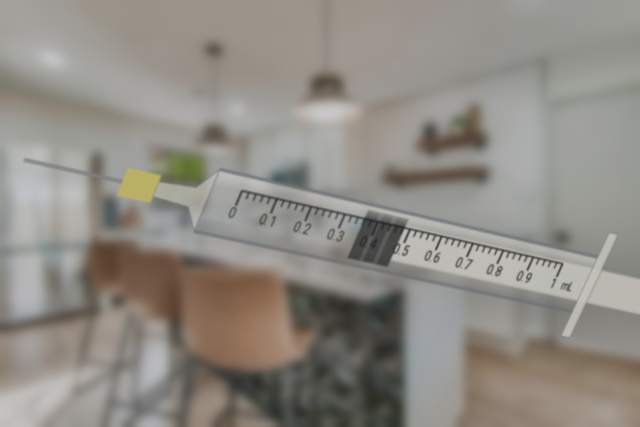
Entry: value=0.36 unit=mL
